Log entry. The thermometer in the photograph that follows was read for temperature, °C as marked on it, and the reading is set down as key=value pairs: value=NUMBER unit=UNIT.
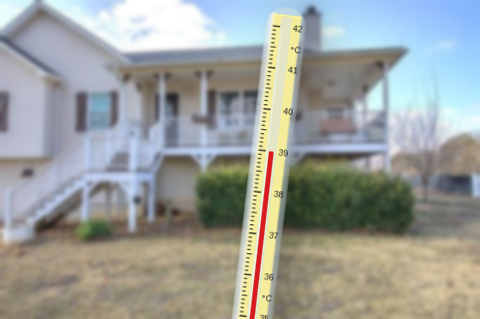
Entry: value=39 unit=°C
